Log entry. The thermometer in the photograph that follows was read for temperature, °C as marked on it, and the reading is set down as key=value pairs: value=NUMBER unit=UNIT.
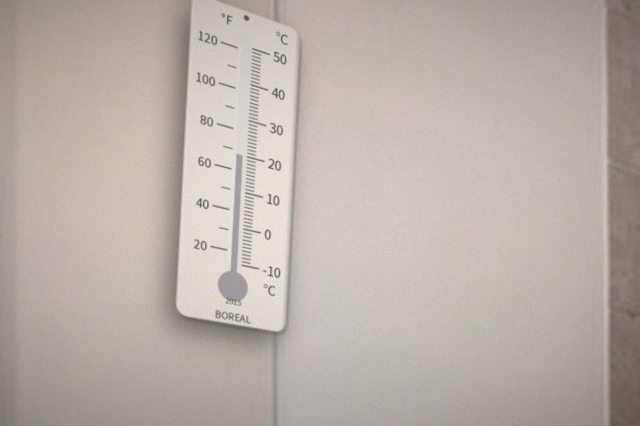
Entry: value=20 unit=°C
